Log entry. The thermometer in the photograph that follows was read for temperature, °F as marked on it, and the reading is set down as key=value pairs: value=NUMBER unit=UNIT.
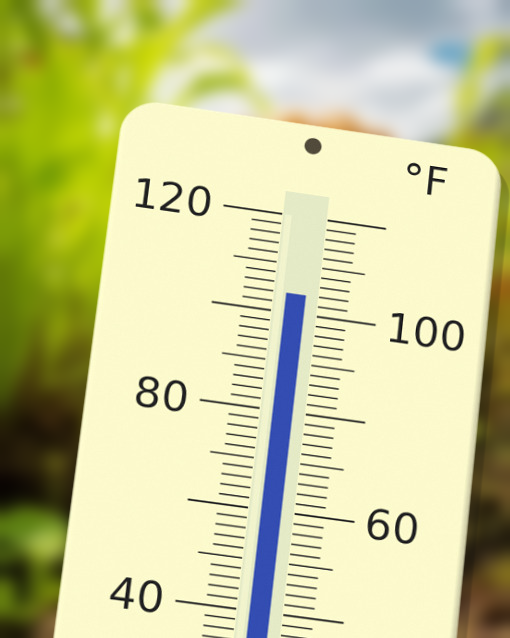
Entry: value=104 unit=°F
